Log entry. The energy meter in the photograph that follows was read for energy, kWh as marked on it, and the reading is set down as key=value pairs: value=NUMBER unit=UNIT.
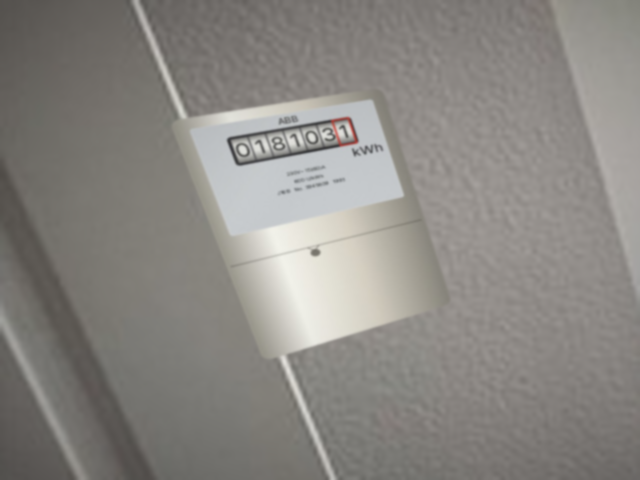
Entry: value=18103.1 unit=kWh
